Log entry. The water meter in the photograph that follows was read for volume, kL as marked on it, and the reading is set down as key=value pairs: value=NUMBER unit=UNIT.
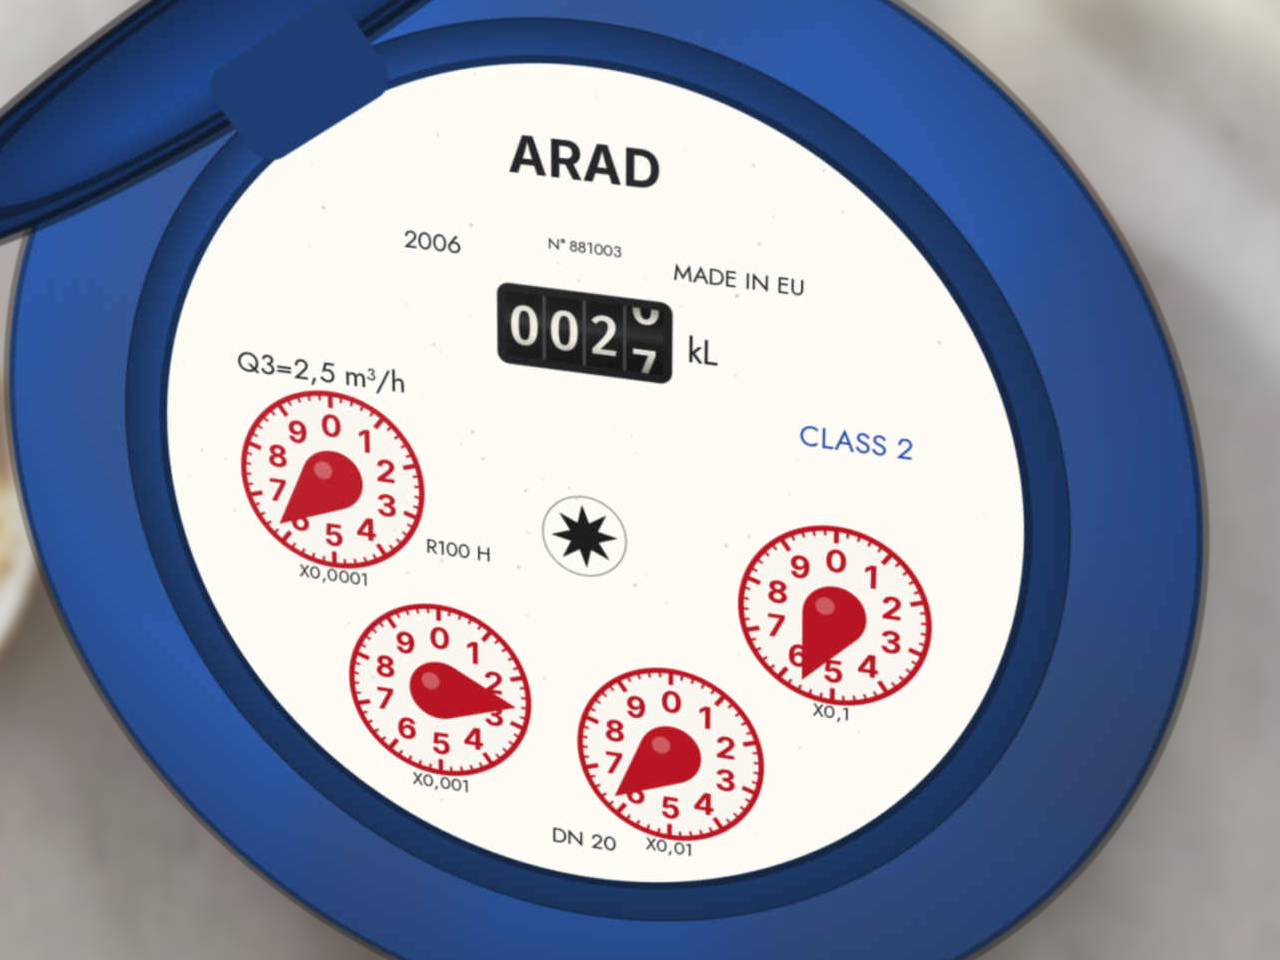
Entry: value=26.5626 unit=kL
